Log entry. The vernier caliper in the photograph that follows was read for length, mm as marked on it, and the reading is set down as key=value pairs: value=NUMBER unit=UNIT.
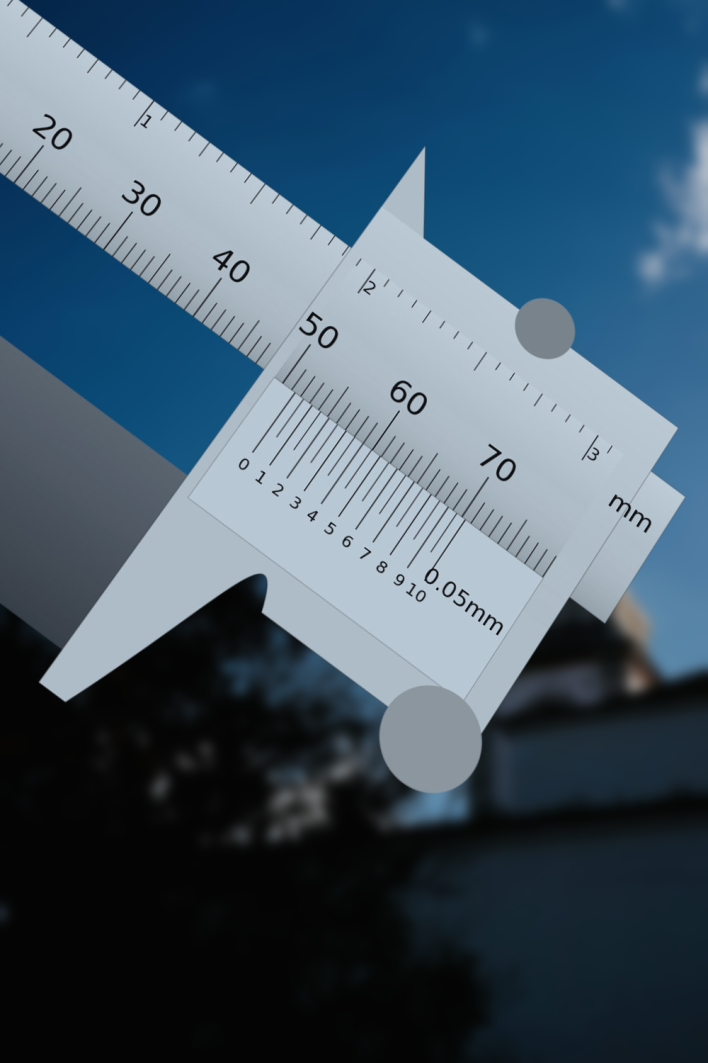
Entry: value=51.4 unit=mm
